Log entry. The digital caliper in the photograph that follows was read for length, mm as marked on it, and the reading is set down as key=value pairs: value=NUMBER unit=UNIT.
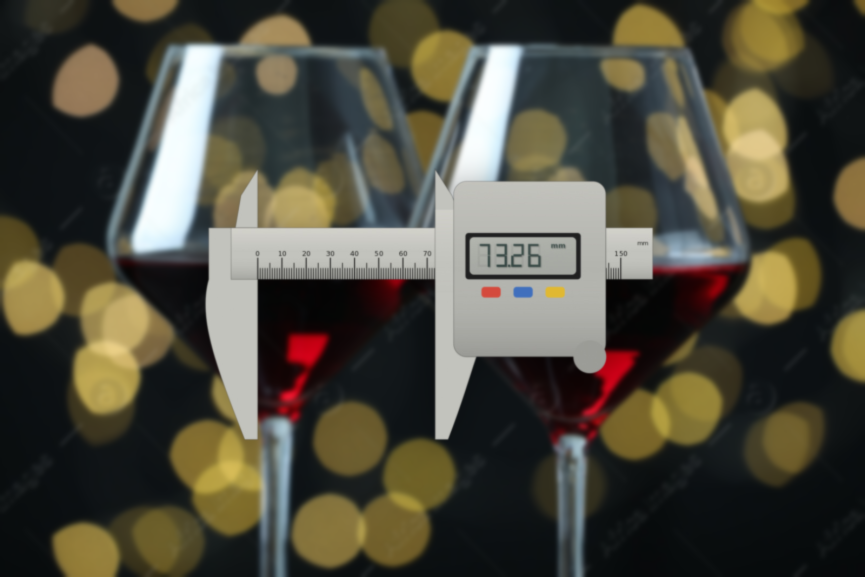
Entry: value=73.26 unit=mm
